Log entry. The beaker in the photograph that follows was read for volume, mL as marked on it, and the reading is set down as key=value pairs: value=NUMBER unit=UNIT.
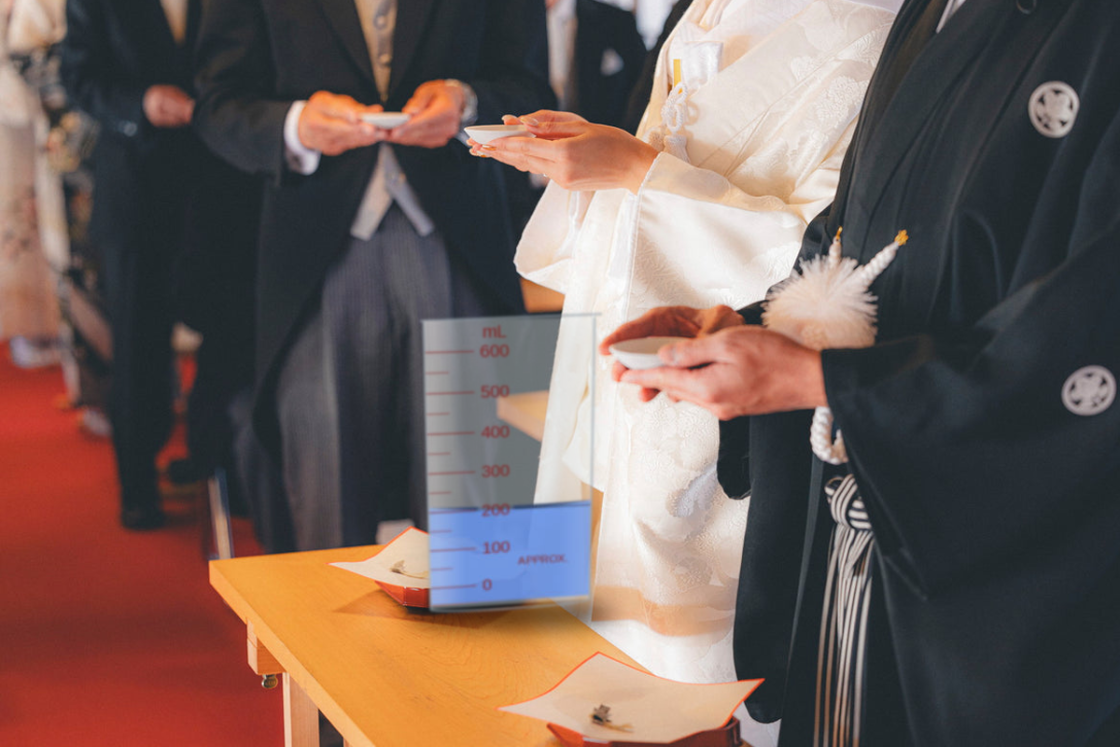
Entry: value=200 unit=mL
